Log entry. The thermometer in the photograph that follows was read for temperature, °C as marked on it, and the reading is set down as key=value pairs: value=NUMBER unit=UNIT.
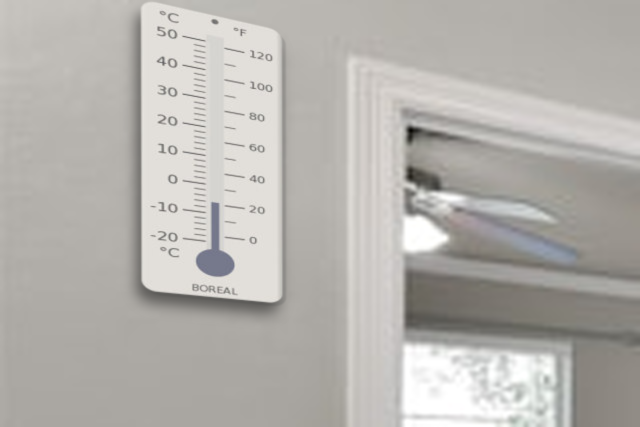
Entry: value=-6 unit=°C
